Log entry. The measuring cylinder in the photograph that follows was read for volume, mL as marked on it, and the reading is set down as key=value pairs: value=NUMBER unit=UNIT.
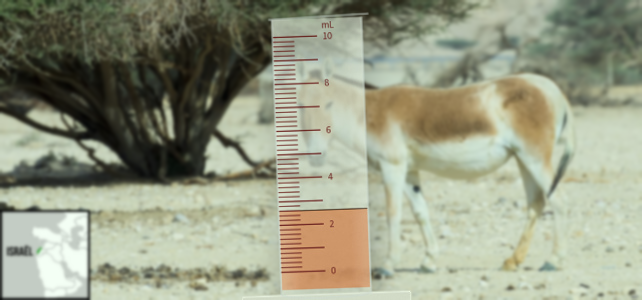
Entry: value=2.6 unit=mL
